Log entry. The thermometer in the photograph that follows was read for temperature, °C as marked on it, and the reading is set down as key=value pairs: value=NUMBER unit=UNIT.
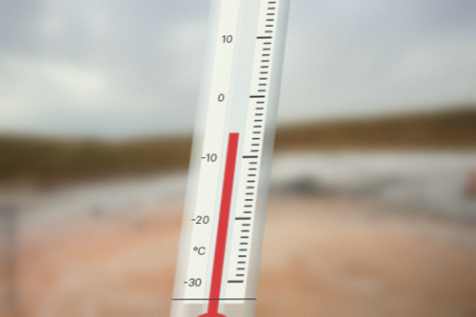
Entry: value=-6 unit=°C
